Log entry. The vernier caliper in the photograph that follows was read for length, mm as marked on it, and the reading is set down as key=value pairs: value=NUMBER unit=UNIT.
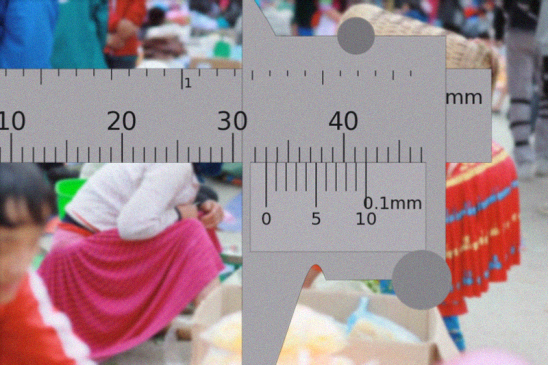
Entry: value=33.0 unit=mm
